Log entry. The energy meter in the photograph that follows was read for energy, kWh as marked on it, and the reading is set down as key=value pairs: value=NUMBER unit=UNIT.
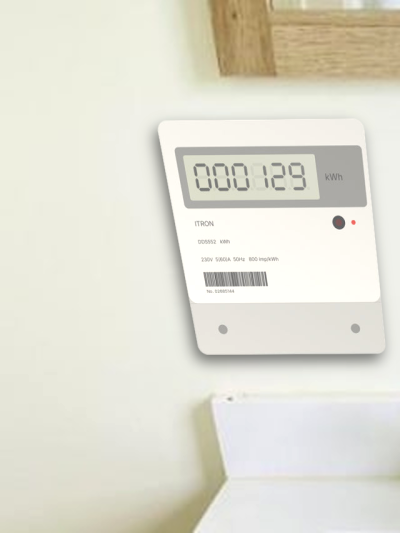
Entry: value=129 unit=kWh
